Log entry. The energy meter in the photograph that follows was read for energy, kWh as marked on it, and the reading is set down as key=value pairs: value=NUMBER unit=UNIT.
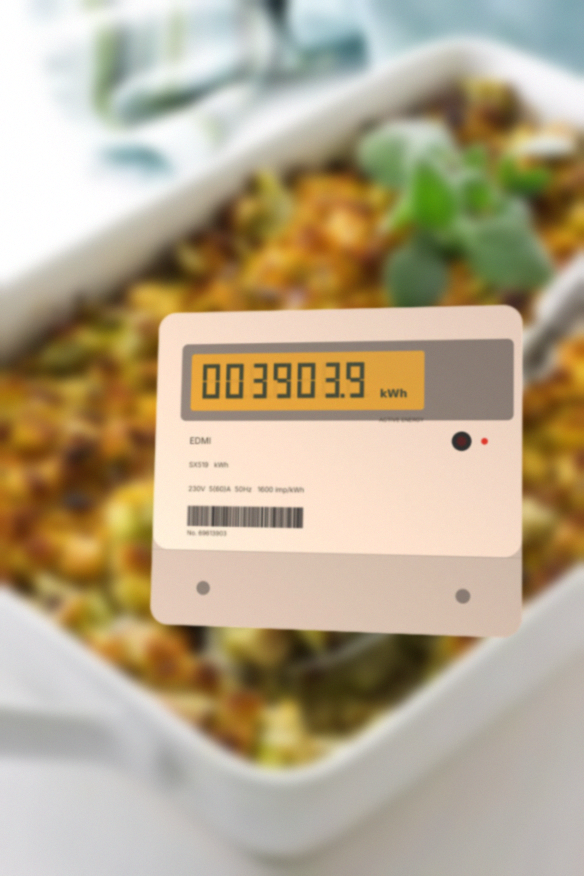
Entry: value=3903.9 unit=kWh
